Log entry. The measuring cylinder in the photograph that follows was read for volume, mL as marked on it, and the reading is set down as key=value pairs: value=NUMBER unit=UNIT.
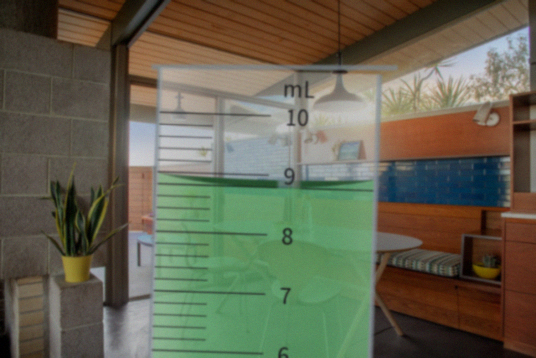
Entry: value=8.8 unit=mL
